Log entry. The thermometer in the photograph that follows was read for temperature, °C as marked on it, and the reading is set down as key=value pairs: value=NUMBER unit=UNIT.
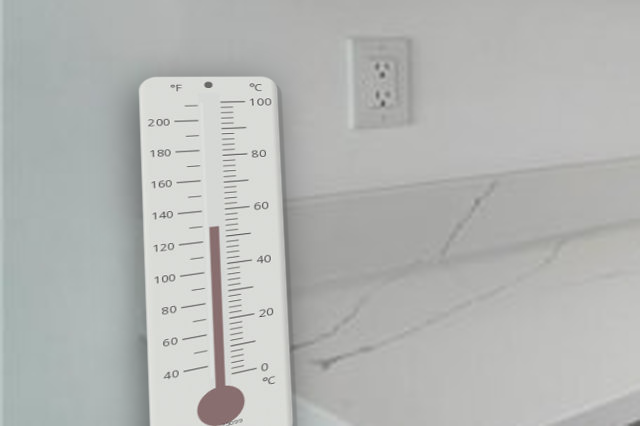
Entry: value=54 unit=°C
